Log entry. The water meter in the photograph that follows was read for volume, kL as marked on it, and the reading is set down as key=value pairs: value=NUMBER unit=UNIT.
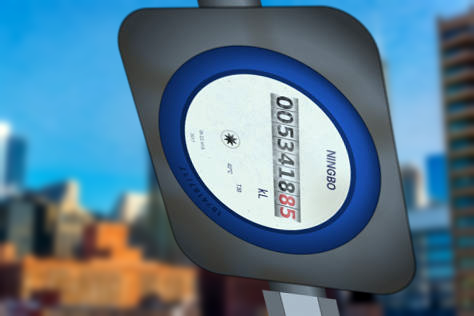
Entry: value=53418.85 unit=kL
